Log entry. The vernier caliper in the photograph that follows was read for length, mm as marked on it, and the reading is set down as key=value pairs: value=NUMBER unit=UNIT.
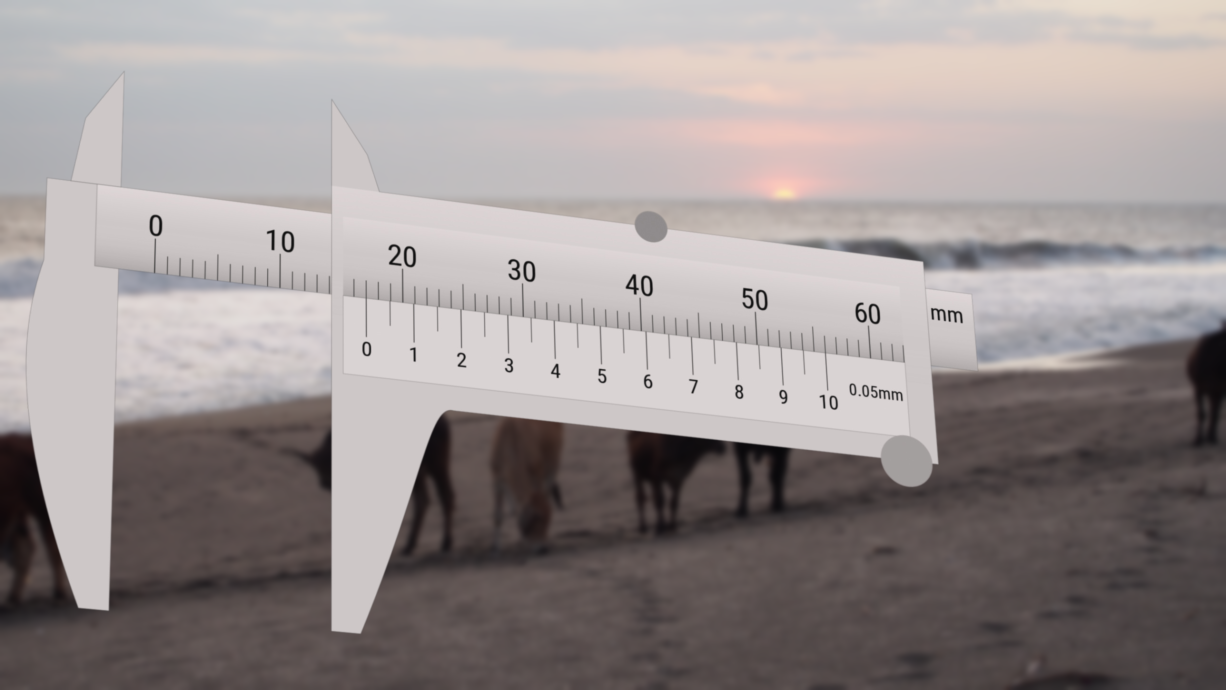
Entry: value=17.0 unit=mm
